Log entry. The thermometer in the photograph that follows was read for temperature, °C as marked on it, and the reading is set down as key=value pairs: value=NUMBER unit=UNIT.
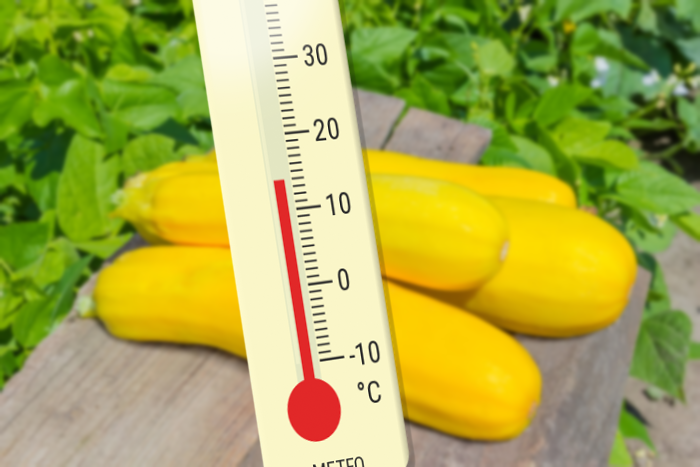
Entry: value=14 unit=°C
